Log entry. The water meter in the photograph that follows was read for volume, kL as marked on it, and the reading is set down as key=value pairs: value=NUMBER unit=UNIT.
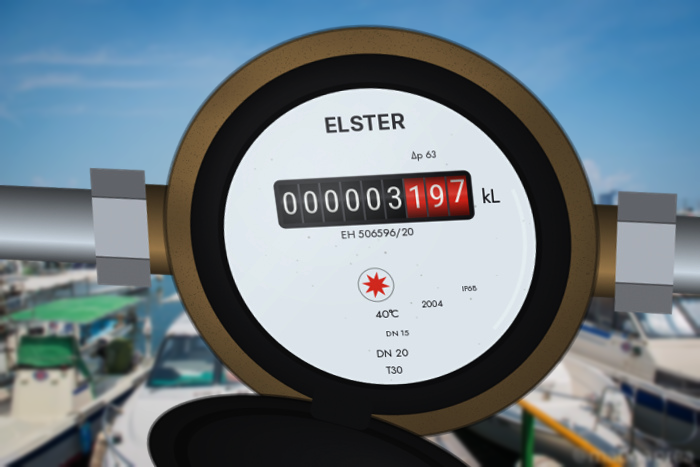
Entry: value=3.197 unit=kL
